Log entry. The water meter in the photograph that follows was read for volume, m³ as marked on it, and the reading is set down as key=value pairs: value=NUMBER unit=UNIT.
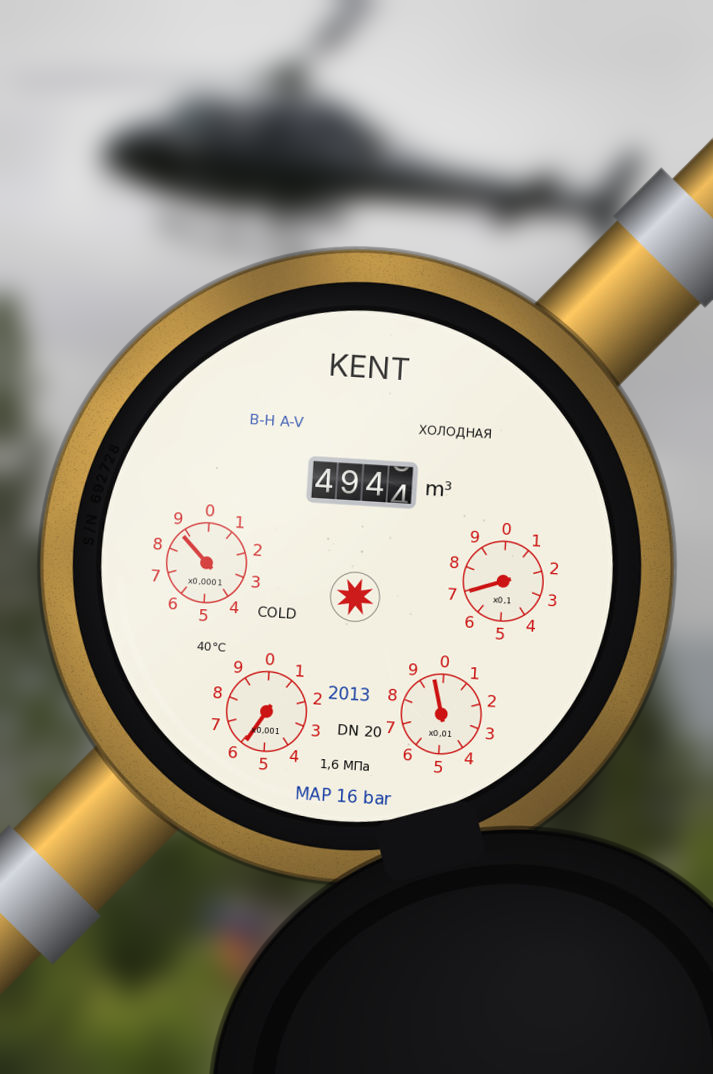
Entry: value=4943.6958 unit=m³
